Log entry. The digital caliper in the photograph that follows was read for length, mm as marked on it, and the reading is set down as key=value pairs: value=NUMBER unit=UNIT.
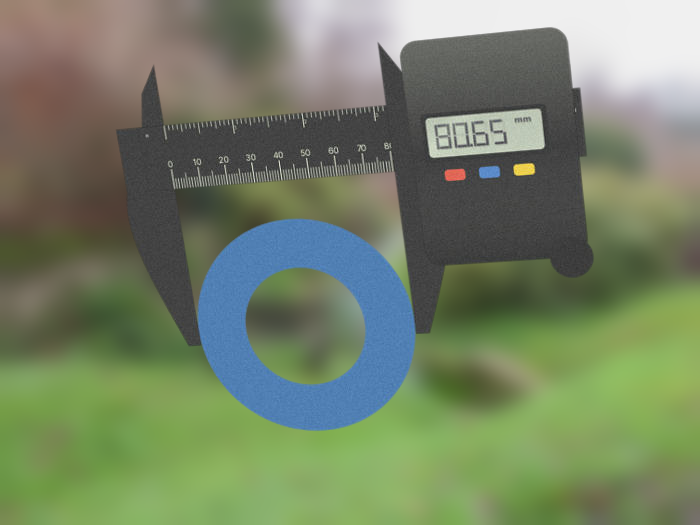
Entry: value=80.65 unit=mm
